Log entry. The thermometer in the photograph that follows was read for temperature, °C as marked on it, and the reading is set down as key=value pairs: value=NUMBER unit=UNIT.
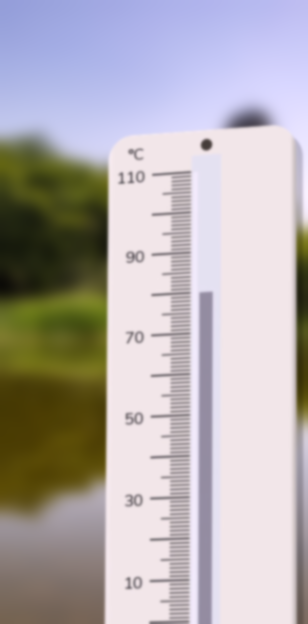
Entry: value=80 unit=°C
